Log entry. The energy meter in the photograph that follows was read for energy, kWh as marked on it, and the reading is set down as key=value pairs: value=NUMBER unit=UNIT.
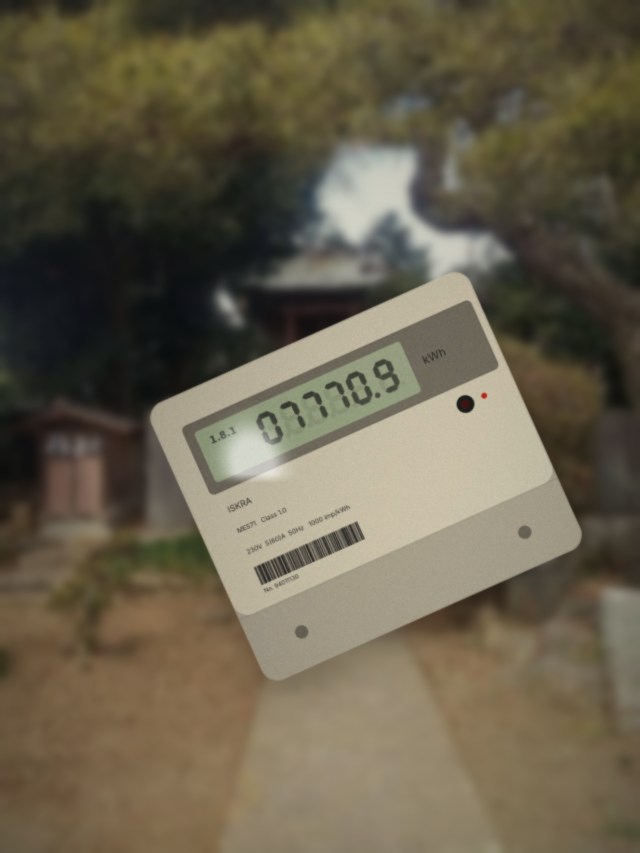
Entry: value=7770.9 unit=kWh
